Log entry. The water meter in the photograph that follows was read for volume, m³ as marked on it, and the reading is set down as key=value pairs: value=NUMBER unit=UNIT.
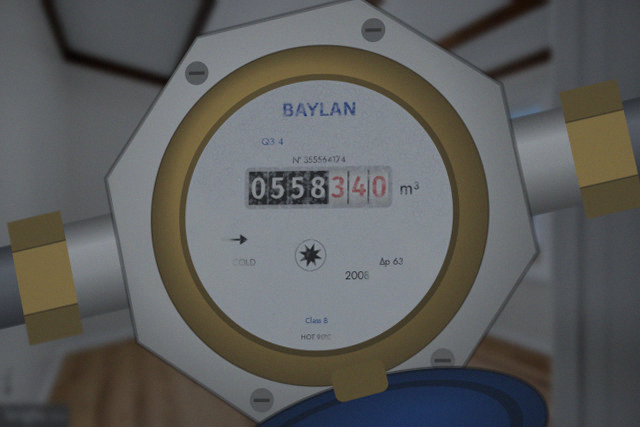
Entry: value=558.340 unit=m³
